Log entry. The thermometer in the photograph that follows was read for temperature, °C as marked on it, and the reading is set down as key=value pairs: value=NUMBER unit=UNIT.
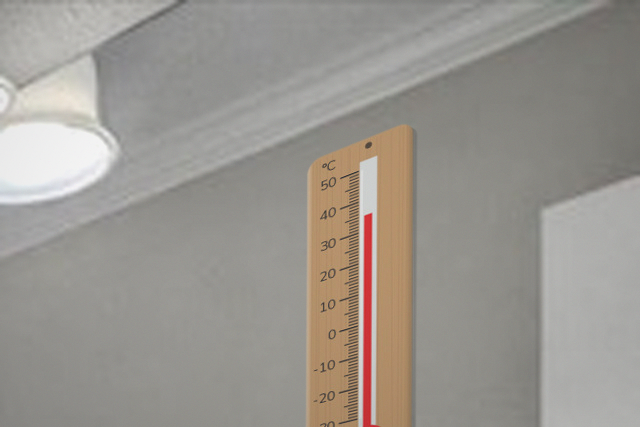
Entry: value=35 unit=°C
